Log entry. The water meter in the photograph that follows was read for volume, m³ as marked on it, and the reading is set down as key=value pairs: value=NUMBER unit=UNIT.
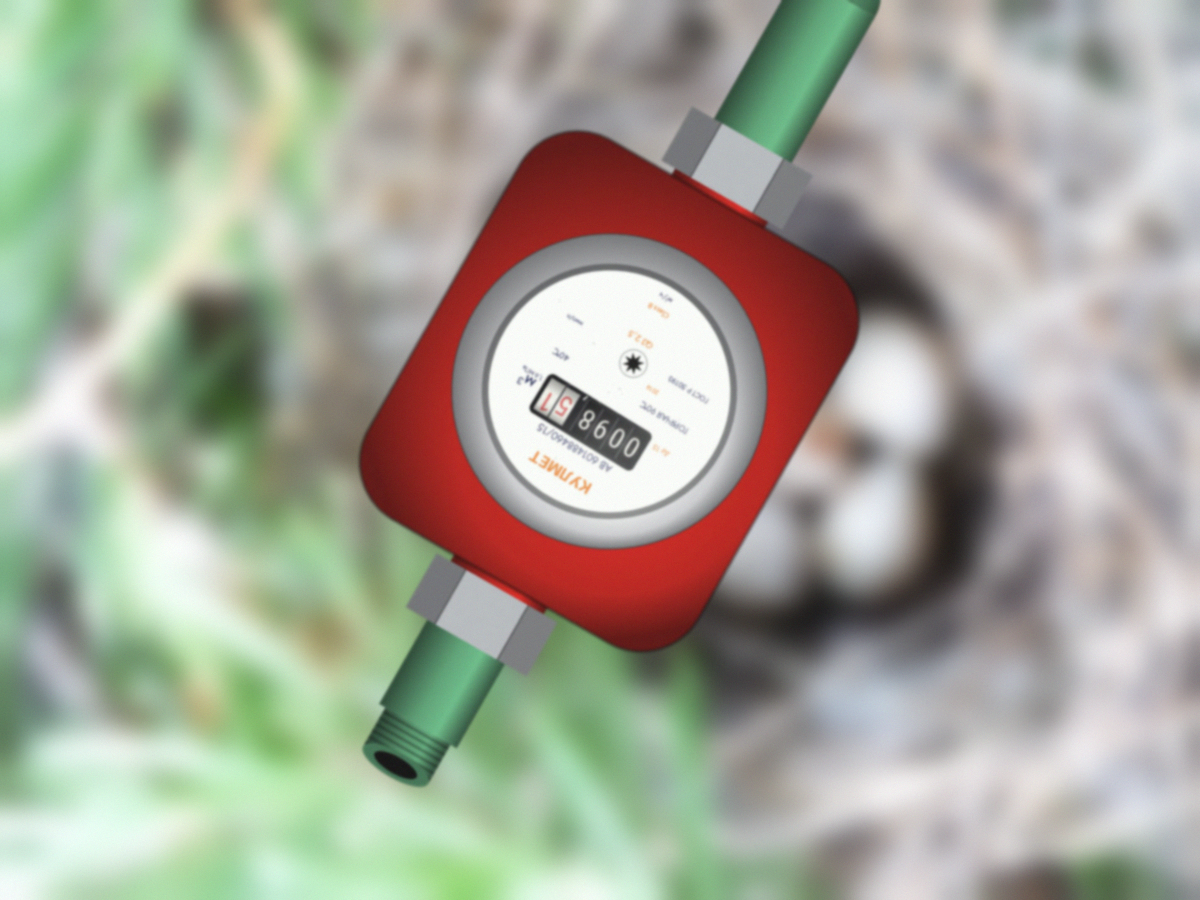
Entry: value=98.51 unit=m³
